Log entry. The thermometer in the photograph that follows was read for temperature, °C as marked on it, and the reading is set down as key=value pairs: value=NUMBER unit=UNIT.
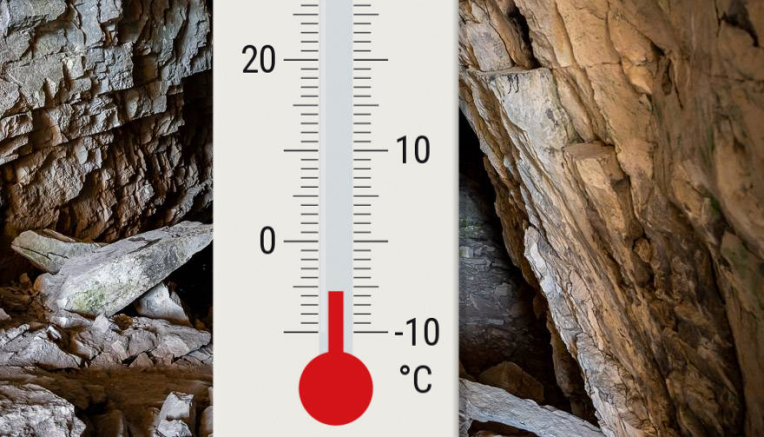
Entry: value=-5.5 unit=°C
